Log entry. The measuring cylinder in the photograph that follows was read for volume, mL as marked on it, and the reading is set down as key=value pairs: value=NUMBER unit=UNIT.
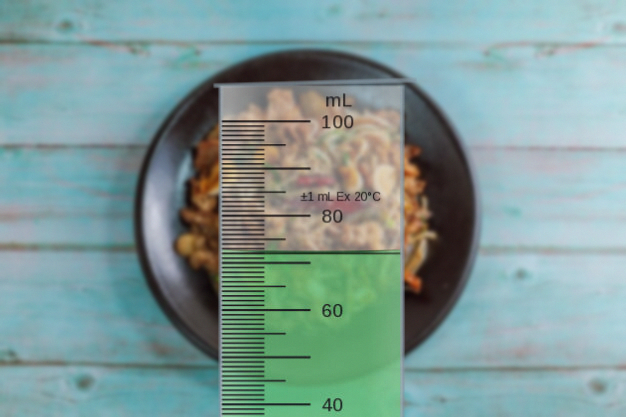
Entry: value=72 unit=mL
